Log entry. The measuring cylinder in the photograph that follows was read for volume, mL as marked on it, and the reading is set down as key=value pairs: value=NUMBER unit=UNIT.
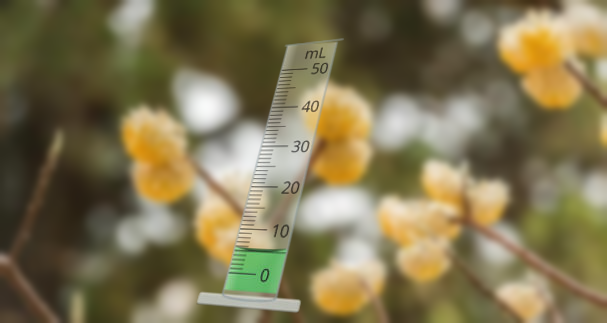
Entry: value=5 unit=mL
